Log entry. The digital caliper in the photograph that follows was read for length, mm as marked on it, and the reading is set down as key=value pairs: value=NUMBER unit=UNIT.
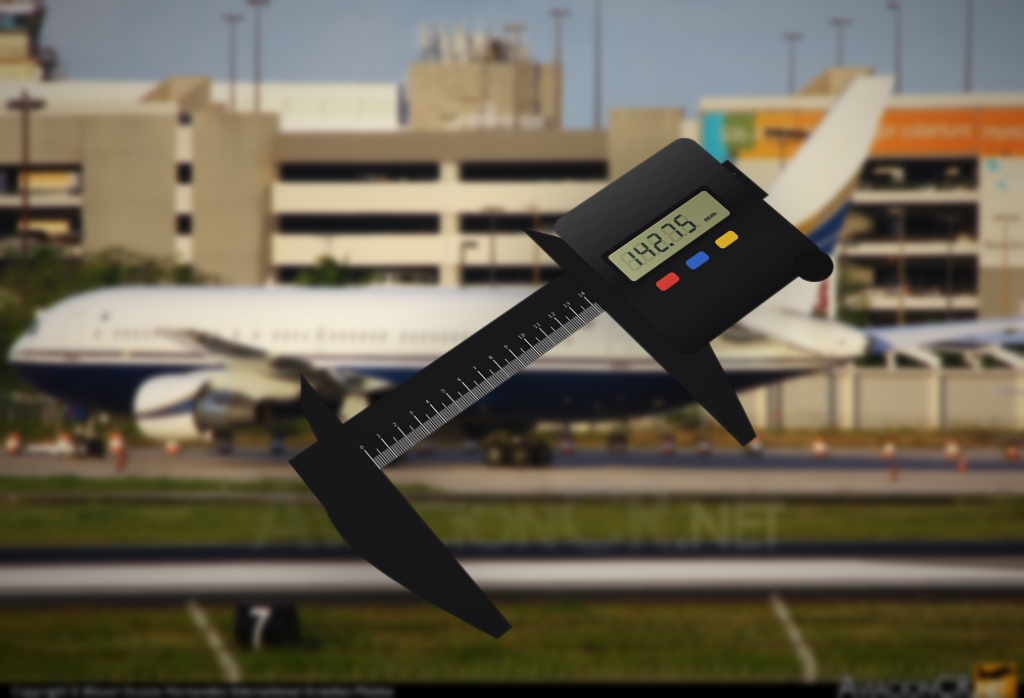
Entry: value=142.75 unit=mm
